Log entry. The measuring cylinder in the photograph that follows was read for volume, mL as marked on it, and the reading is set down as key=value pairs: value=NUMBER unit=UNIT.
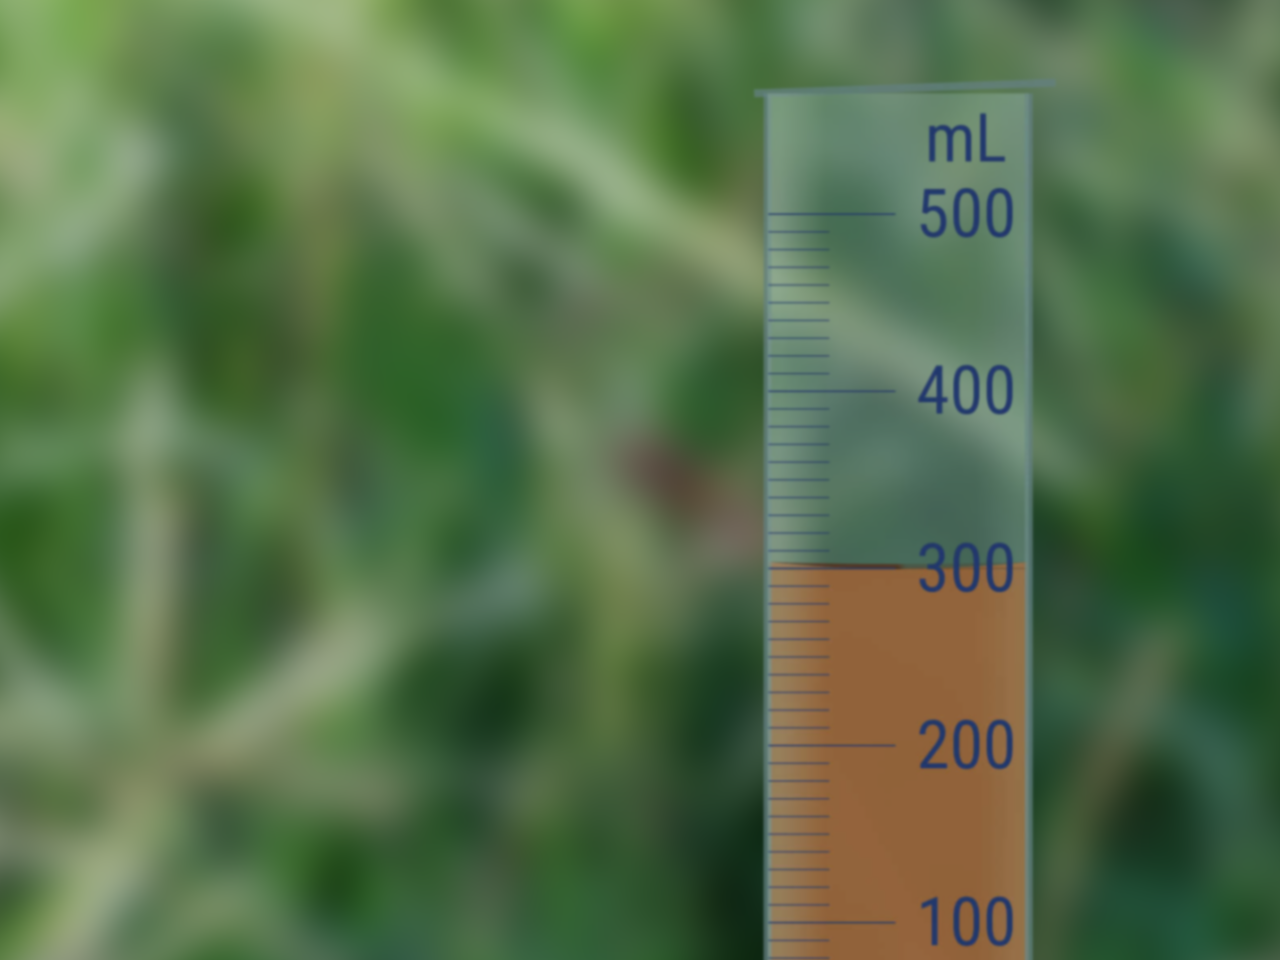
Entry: value=300 unit=mL
